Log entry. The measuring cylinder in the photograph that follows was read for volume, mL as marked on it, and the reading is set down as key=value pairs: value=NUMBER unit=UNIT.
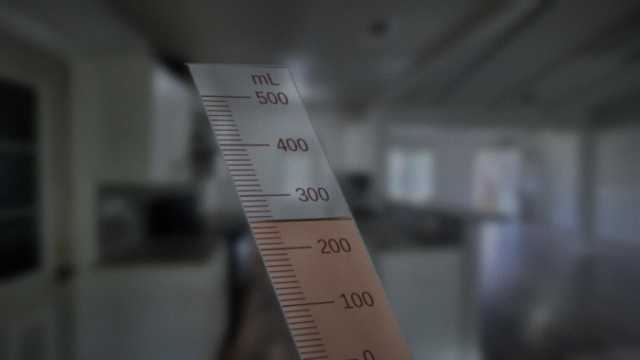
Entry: value=250 unit=mL
